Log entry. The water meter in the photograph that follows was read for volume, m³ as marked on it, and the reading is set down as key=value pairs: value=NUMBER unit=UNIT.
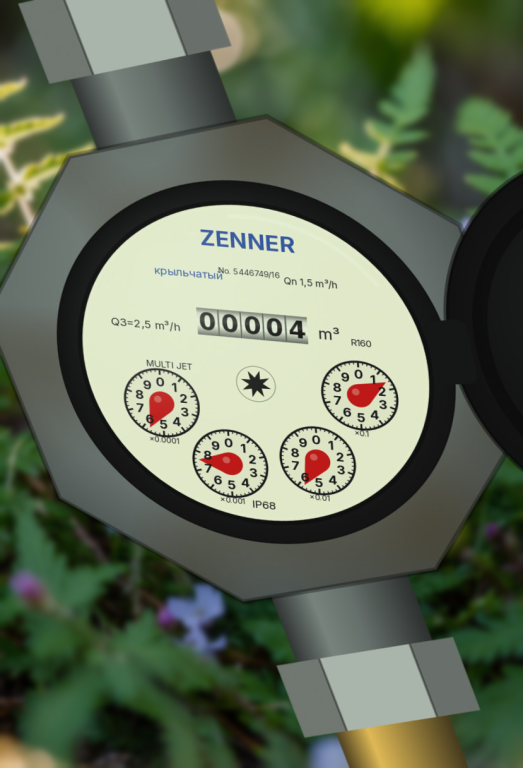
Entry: value=4.1575 unit=m³
